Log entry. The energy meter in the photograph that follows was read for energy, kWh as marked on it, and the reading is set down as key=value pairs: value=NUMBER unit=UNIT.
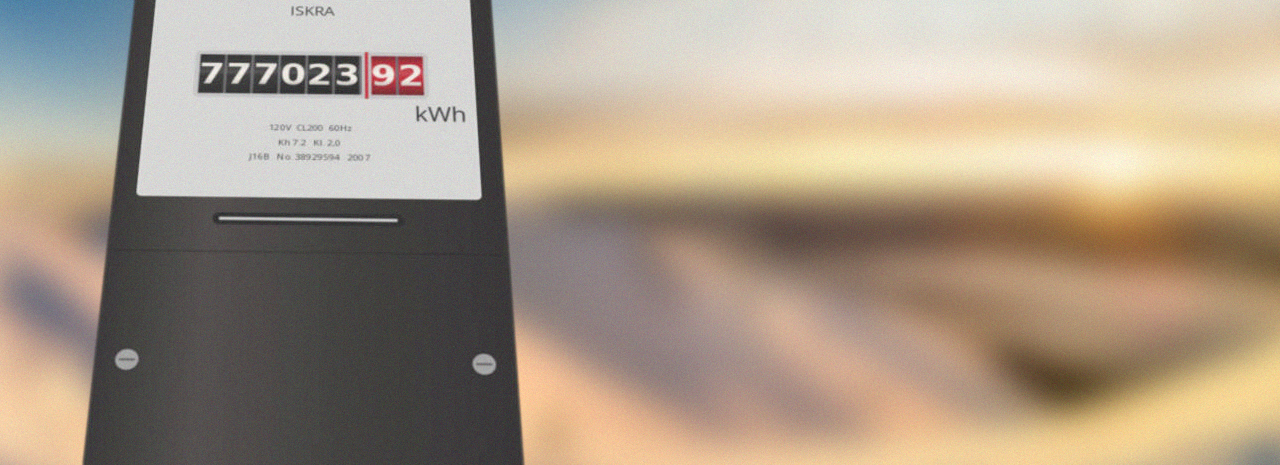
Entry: value=777023.92 unit=kWh
